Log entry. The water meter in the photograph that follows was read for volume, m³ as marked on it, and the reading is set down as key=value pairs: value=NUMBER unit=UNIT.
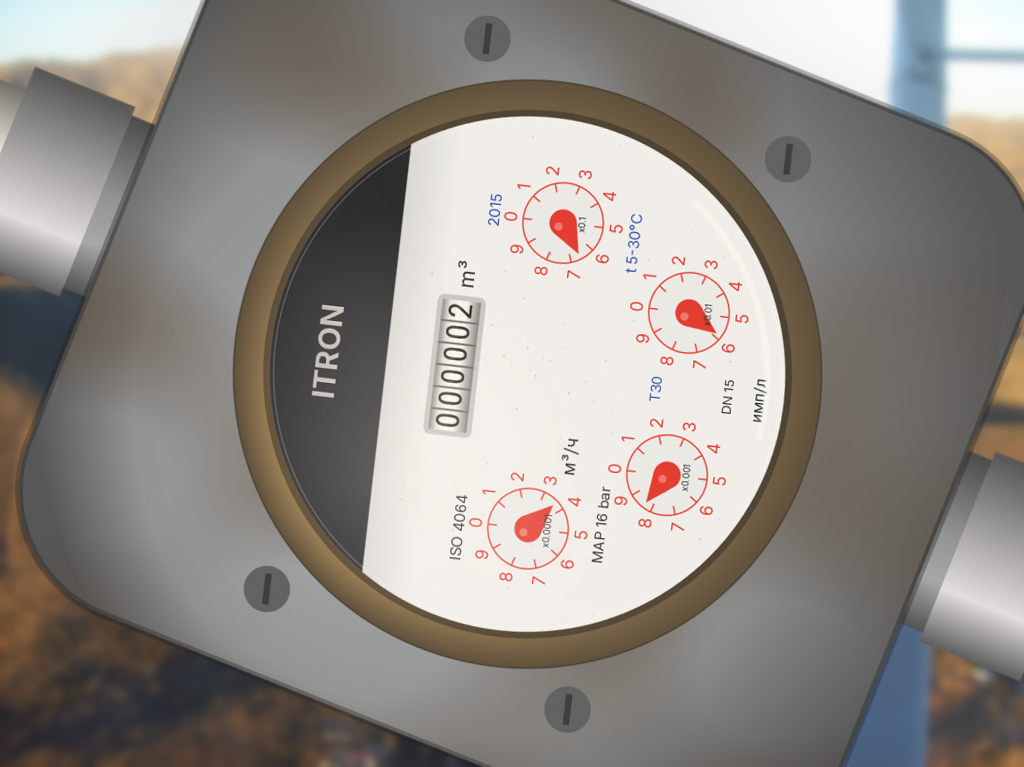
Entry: value=2.6583 unit=m³
